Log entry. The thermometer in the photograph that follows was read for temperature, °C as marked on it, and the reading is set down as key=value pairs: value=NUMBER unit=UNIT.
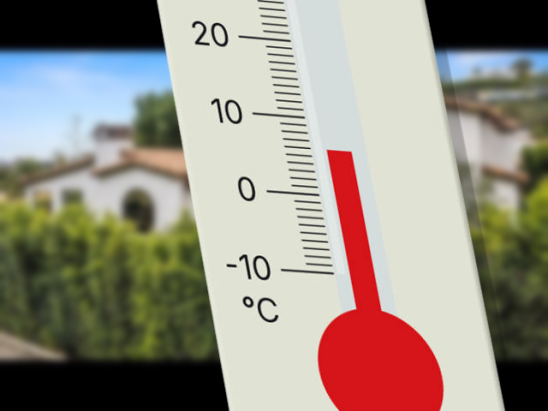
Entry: value=6 unit=°C
